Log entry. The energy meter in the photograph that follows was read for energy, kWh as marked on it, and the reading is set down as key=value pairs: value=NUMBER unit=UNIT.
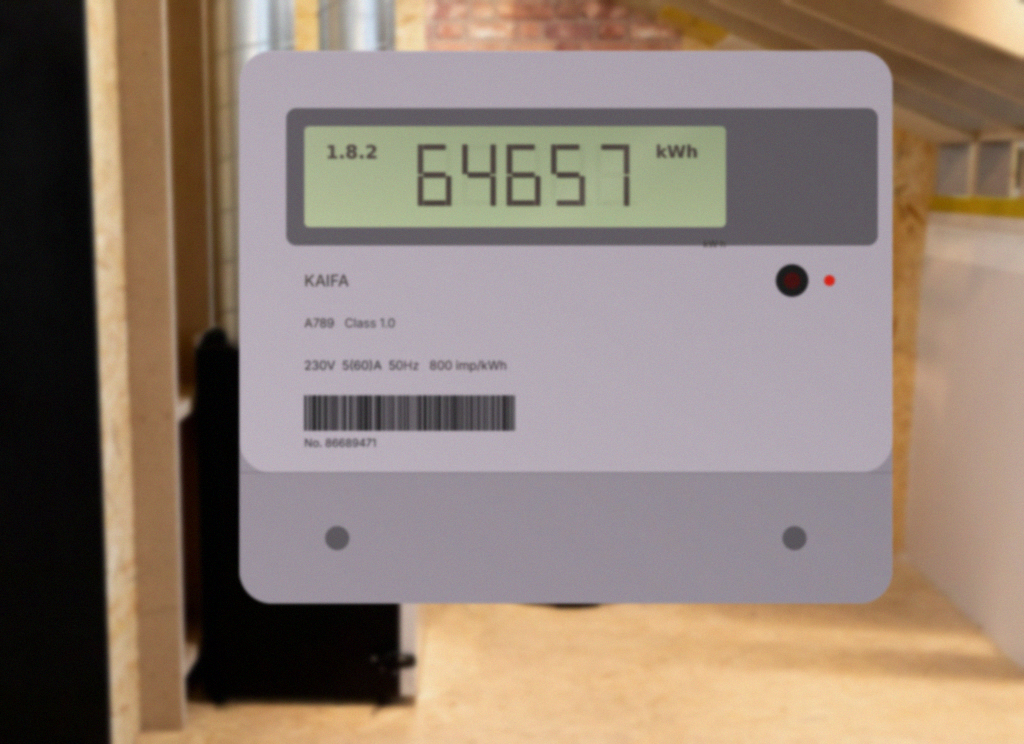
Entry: value=64657 unit=kWh
